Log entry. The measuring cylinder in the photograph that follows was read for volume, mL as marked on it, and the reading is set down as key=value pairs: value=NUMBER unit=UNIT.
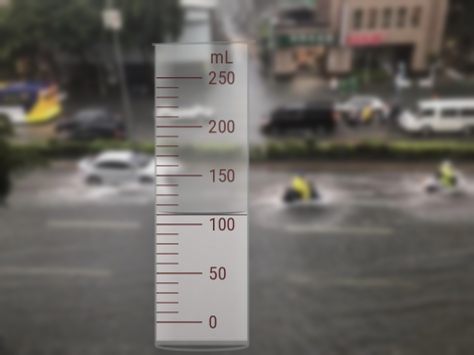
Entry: value=110 unit=mL
